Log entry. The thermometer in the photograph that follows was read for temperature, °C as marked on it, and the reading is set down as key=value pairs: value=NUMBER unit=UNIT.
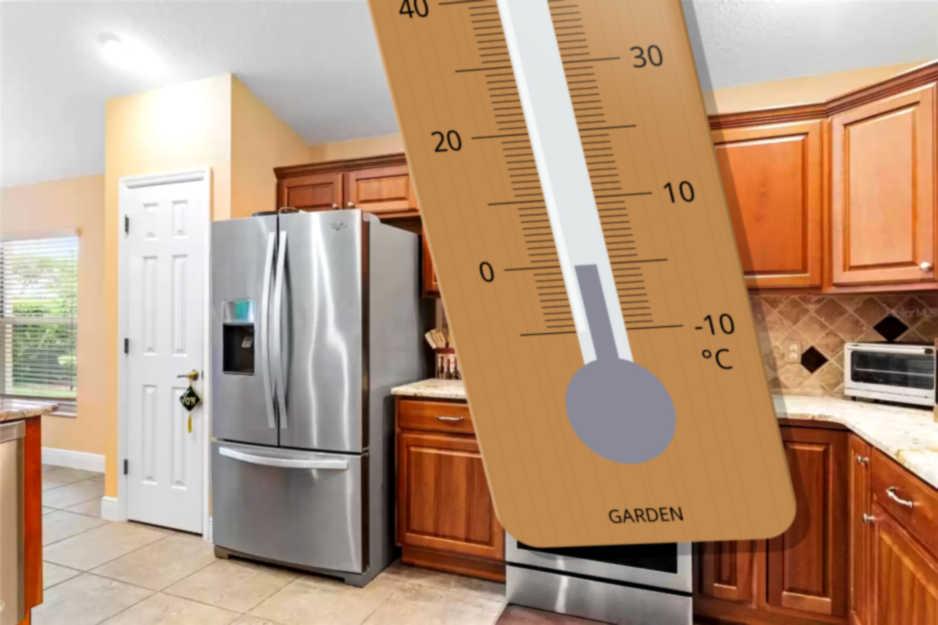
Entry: value=0 unit=°C
